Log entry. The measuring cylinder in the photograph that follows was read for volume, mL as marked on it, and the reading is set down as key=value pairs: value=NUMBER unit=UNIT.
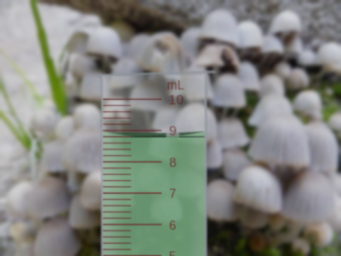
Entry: value=8.8 unit=mL
